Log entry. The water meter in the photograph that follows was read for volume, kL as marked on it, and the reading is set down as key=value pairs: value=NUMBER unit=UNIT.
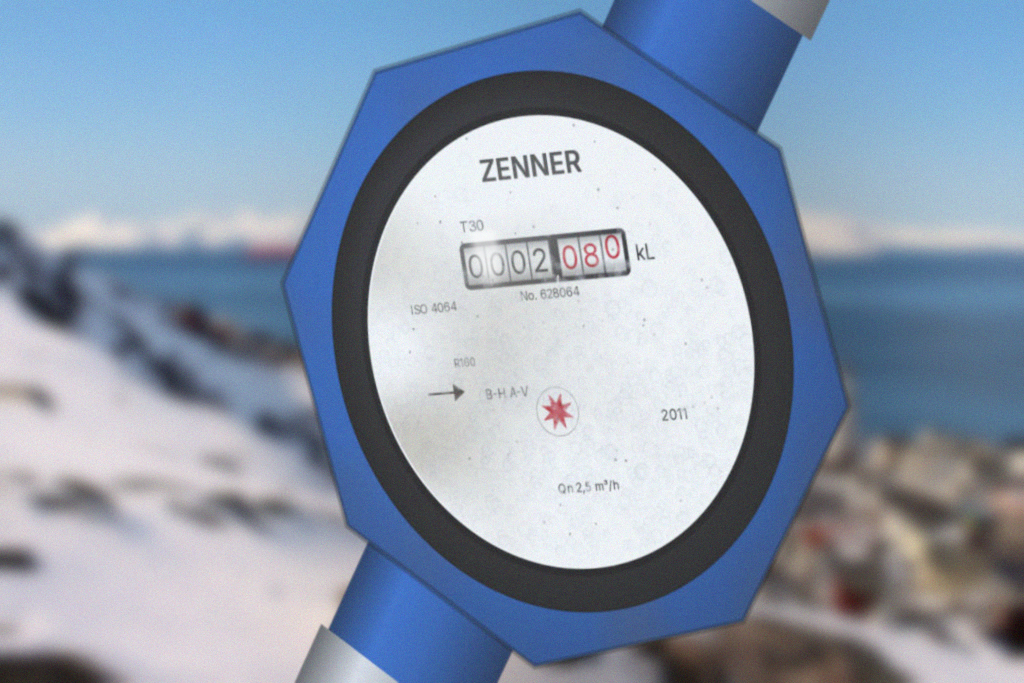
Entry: value=2.080 unit=kL
